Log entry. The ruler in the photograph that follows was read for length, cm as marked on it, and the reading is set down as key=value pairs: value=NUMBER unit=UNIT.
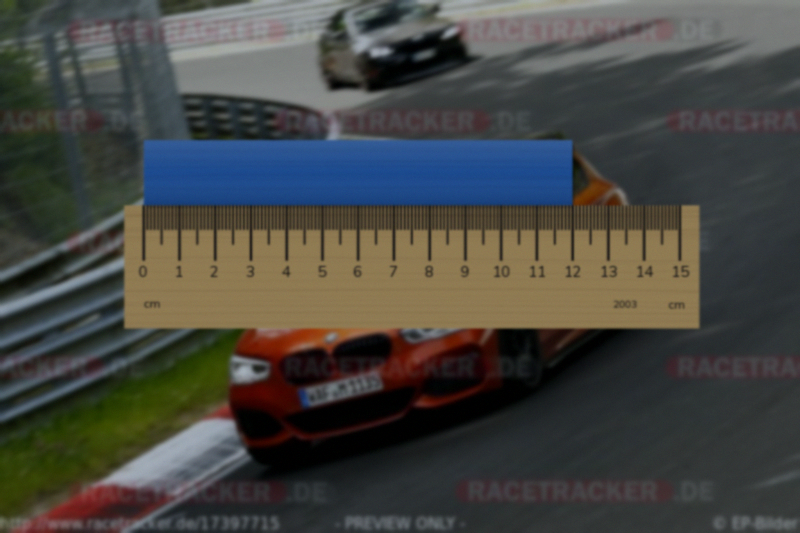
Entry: value=12 unit=cm
